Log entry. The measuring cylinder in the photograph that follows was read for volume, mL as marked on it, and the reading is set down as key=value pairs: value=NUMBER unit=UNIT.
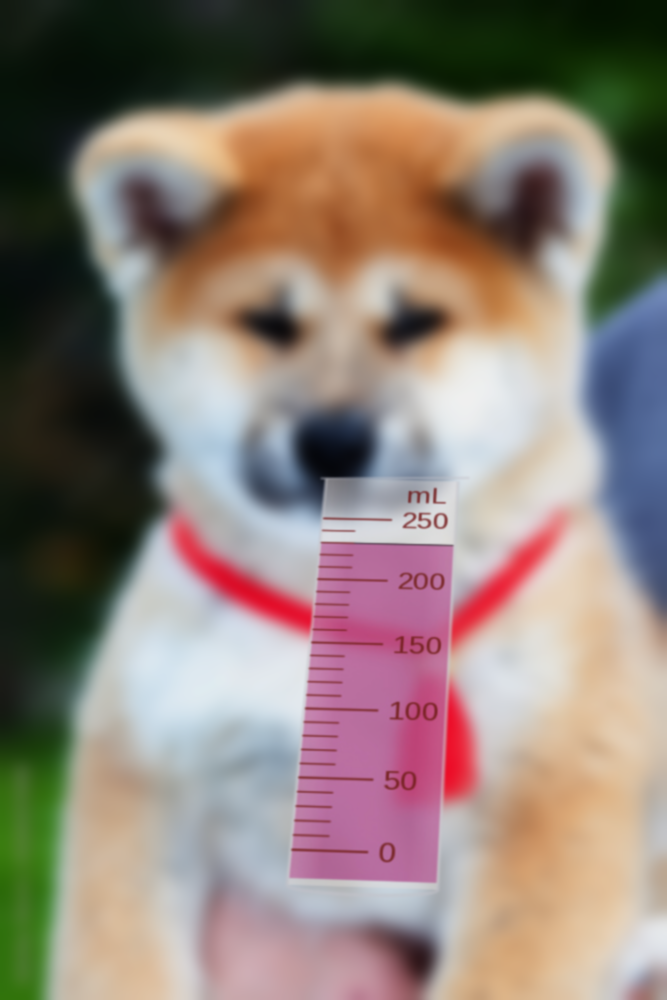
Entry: value=230 unit=mL
